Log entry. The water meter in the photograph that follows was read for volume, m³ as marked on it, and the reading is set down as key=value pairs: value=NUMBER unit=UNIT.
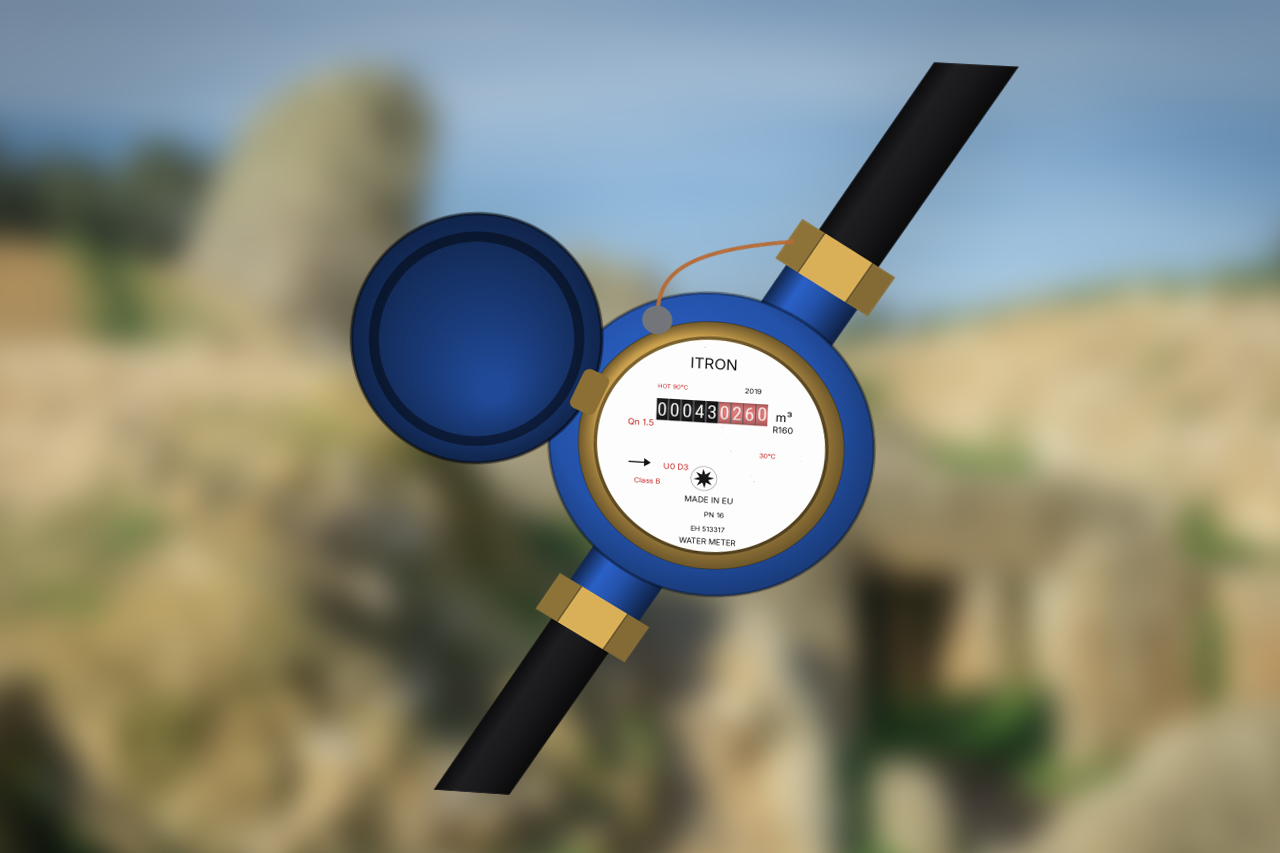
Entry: value=43.0260 unit=m³
